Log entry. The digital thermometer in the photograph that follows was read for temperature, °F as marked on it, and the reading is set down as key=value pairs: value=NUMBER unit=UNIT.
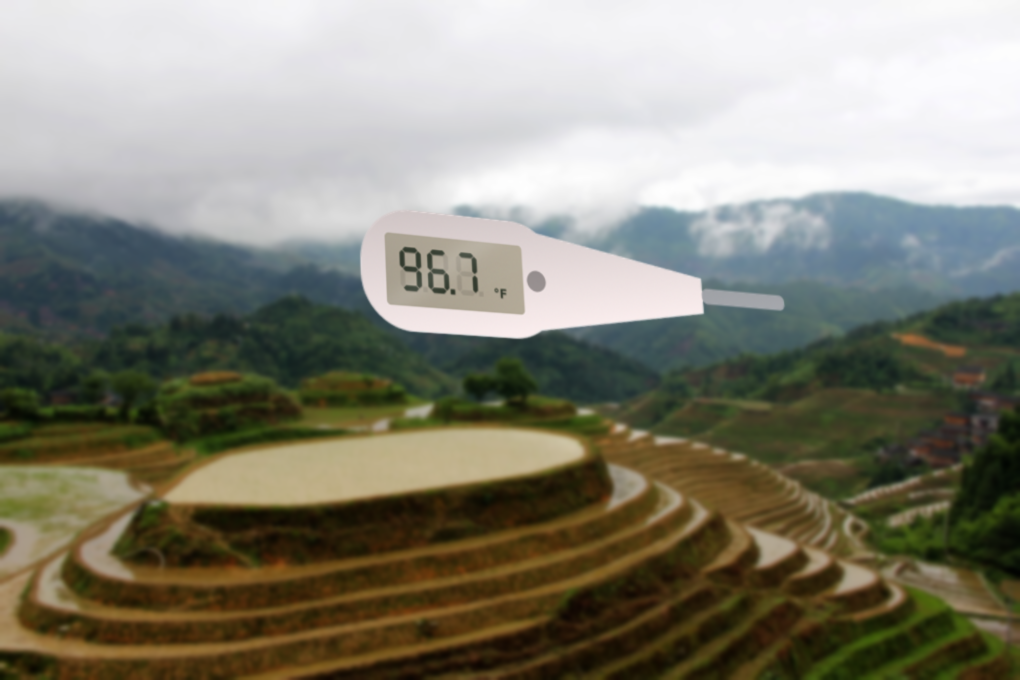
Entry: value=96.7 unit=°F
